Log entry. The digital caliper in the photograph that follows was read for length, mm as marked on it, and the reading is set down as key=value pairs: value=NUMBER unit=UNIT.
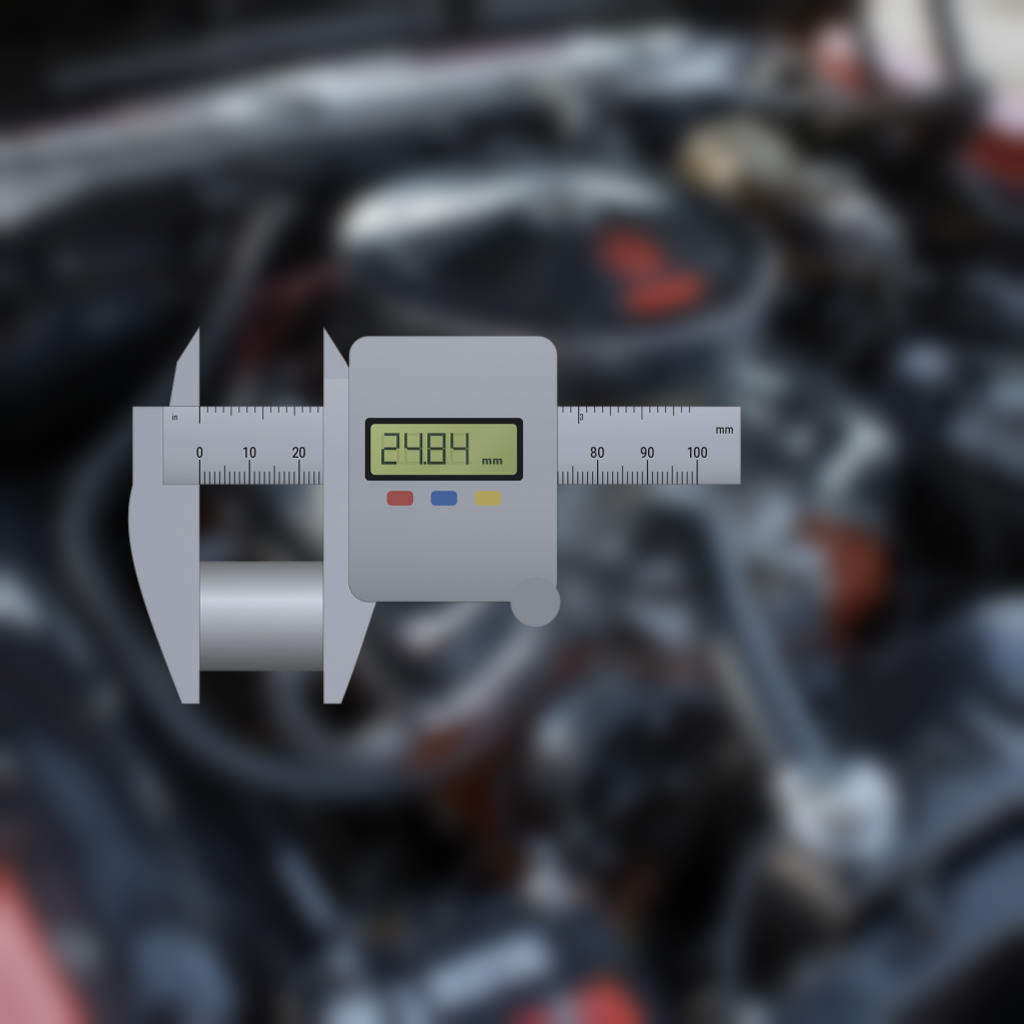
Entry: value=24.84 unit=mm
